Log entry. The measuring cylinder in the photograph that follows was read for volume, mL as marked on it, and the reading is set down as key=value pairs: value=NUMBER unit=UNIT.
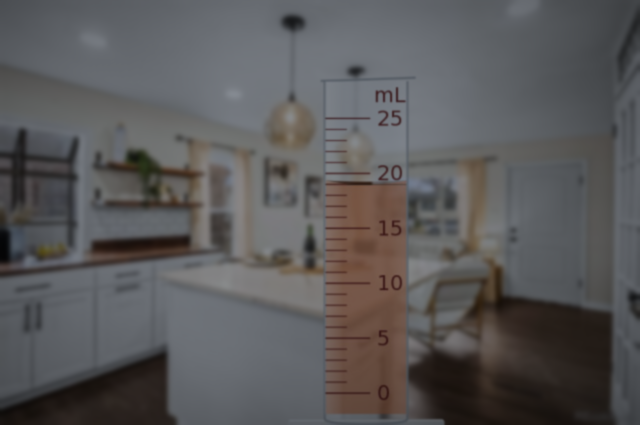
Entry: value=19 unit=mL
